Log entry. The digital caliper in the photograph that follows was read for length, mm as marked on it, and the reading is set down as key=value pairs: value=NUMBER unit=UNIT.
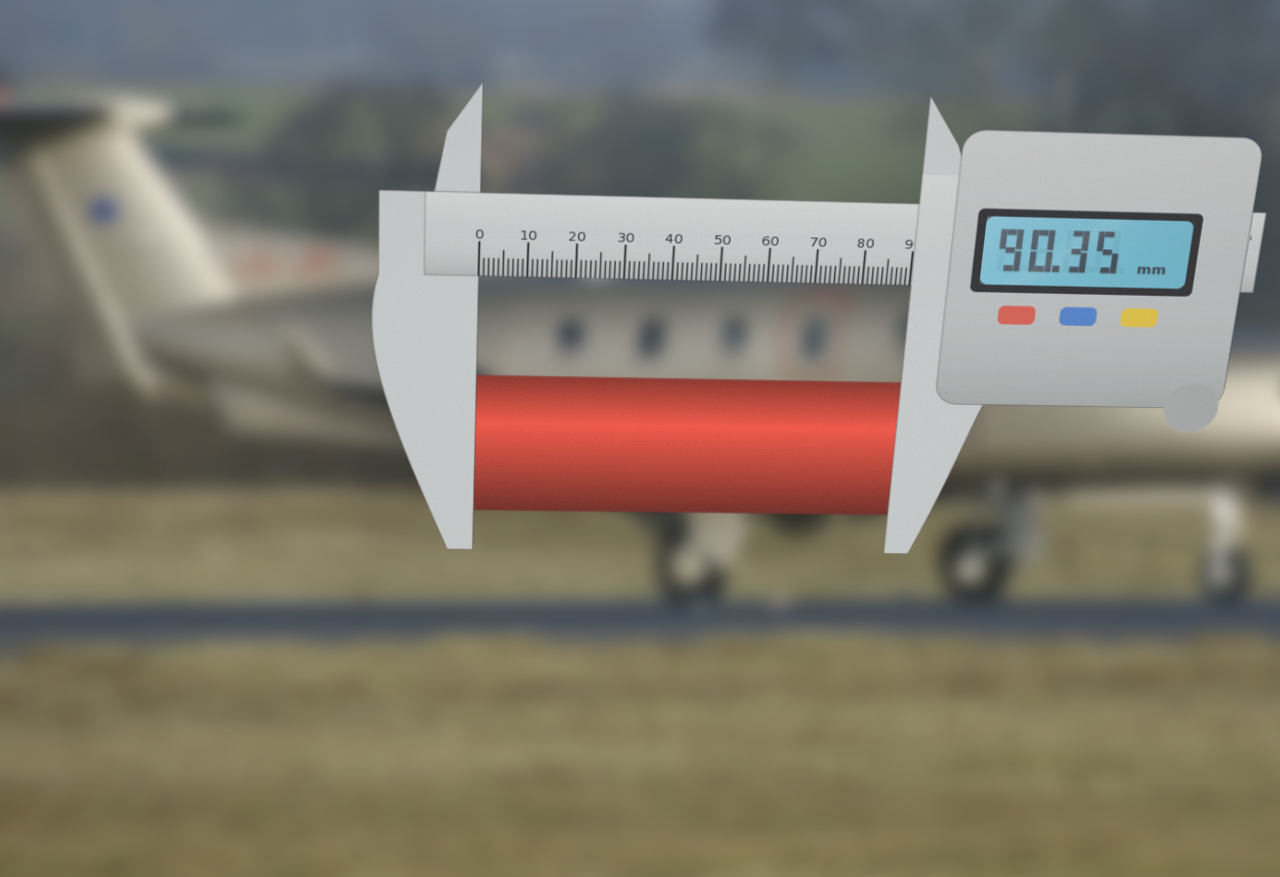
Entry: value=90.35 unit=mm
